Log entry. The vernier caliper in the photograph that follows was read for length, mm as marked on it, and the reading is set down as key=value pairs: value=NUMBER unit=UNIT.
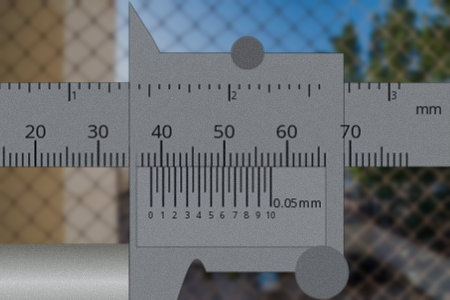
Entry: value=38.4 unit=mm
